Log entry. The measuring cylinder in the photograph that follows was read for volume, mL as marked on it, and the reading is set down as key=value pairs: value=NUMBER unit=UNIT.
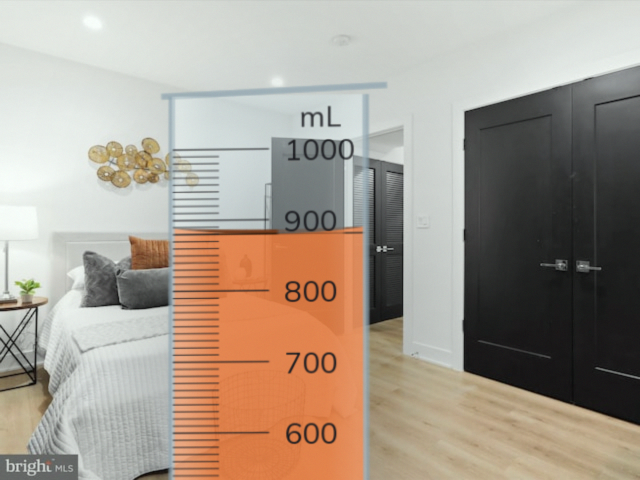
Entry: value=880 unit=mL
